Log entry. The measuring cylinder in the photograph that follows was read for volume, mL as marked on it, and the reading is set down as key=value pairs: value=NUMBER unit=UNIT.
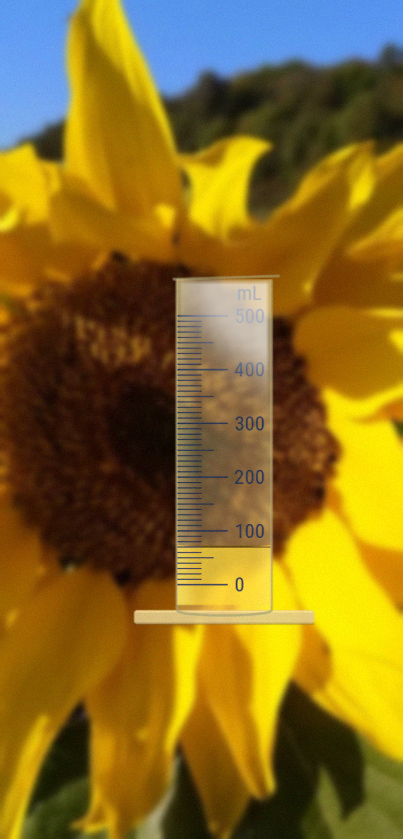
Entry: value=70 unit=mL
